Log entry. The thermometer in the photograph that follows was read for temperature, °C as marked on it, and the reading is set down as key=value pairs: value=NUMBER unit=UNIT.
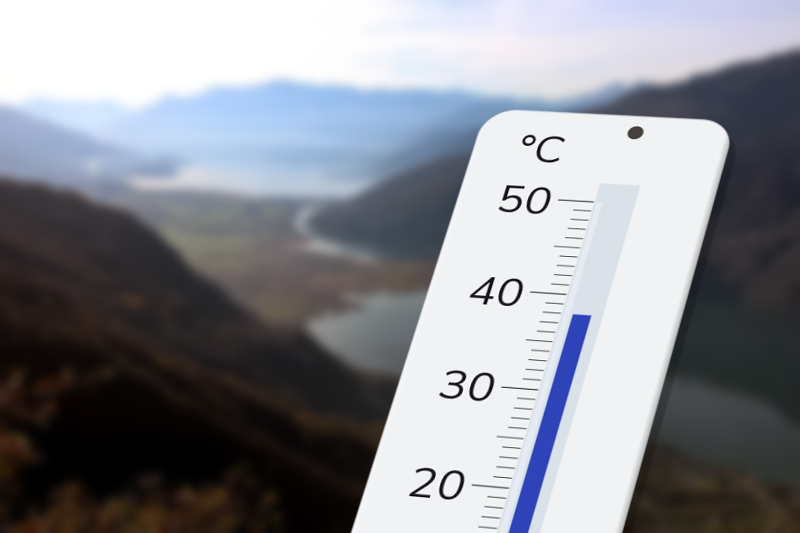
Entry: value=38 unit=°C
